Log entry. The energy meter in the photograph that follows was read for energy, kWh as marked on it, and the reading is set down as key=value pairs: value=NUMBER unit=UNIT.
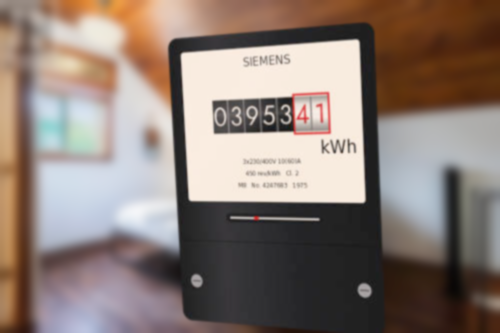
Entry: value=3953.41 unit=kWh
